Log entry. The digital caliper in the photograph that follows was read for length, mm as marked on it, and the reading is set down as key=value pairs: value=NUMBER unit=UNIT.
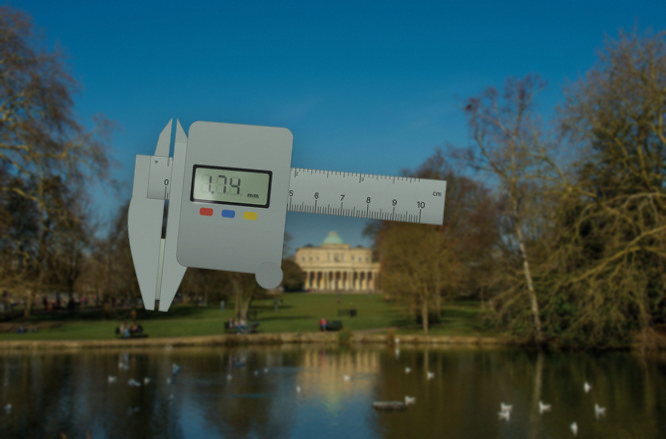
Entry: value=1.74 unit=mm
